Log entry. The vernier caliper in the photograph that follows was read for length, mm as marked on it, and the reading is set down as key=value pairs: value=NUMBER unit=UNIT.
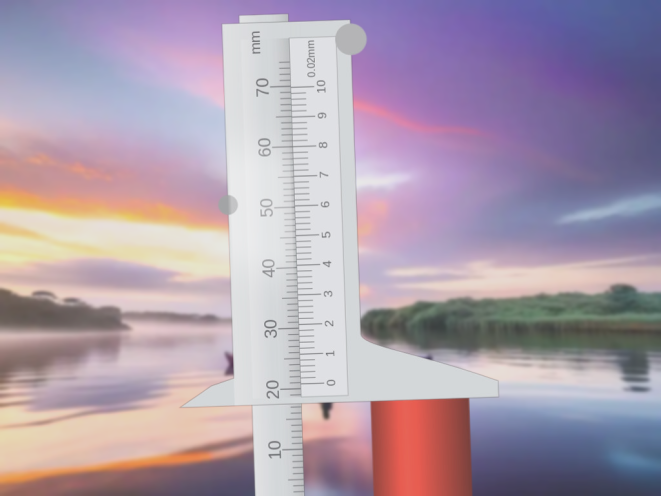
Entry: value=20.8 unit=mm
